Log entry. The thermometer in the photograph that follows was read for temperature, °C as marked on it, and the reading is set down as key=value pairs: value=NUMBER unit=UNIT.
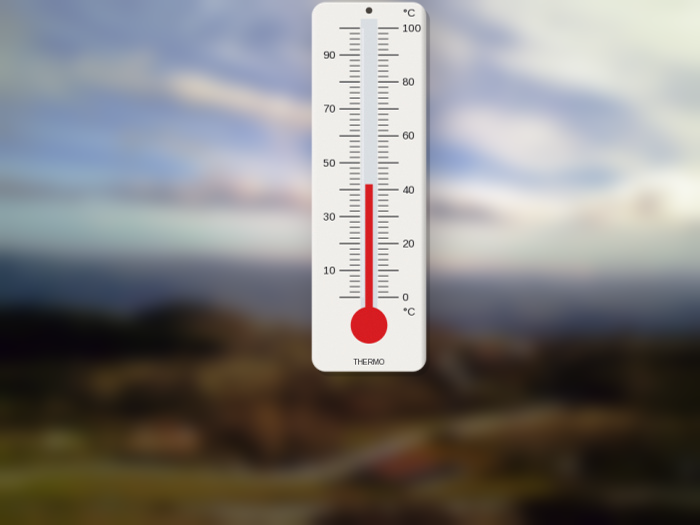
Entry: value=42 unit=°C
